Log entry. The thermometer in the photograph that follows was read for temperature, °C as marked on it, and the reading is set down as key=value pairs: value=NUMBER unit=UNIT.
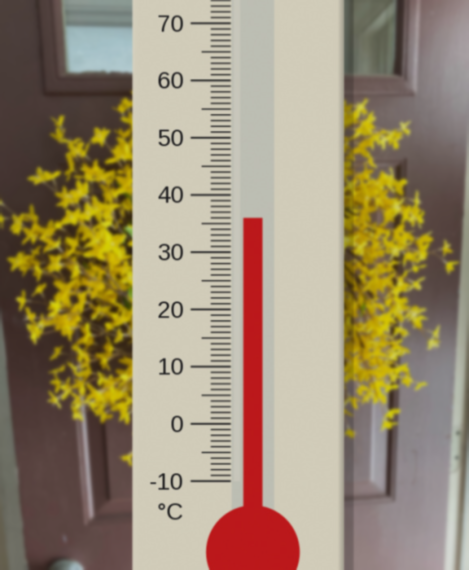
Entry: value=36 unit=°C
